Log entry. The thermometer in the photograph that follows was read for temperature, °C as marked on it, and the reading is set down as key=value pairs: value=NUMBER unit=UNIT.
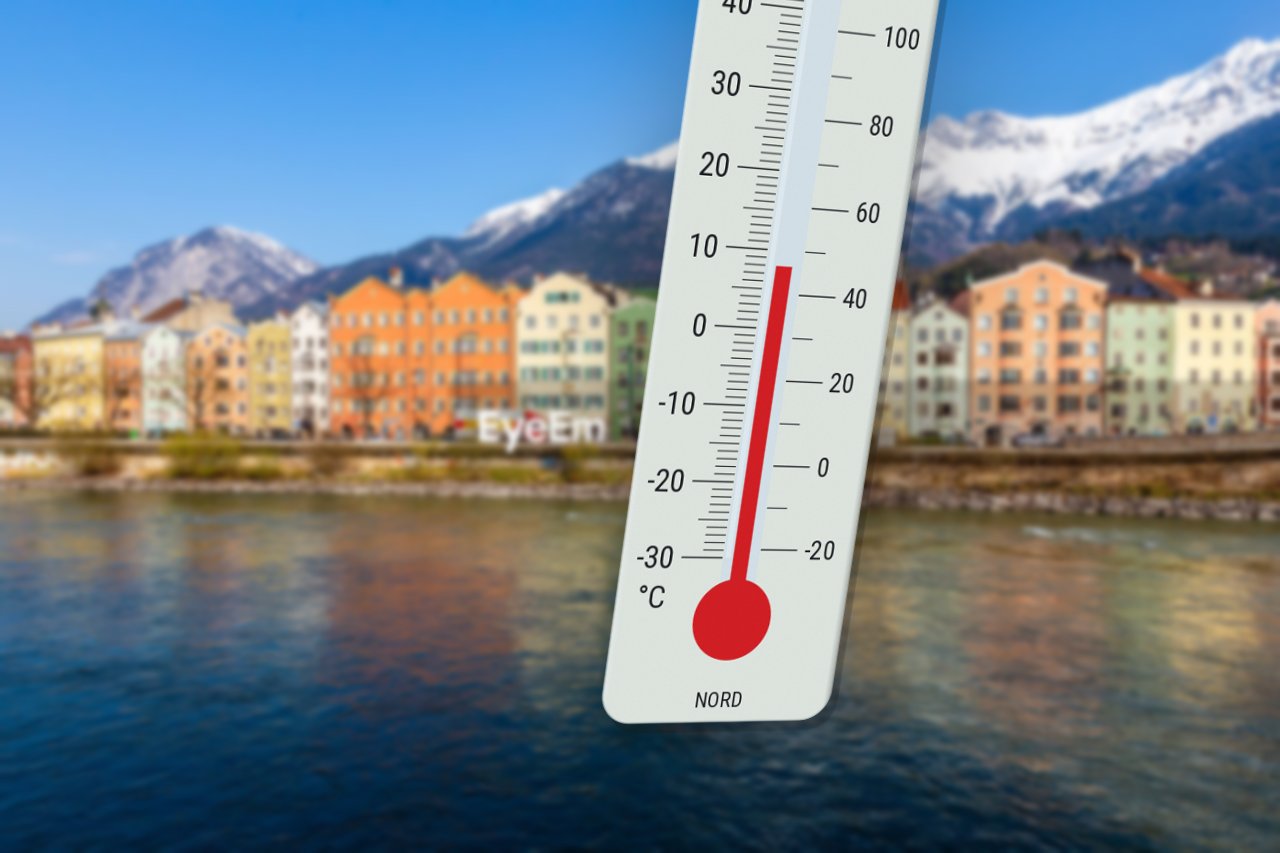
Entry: value=8 unit=°C
